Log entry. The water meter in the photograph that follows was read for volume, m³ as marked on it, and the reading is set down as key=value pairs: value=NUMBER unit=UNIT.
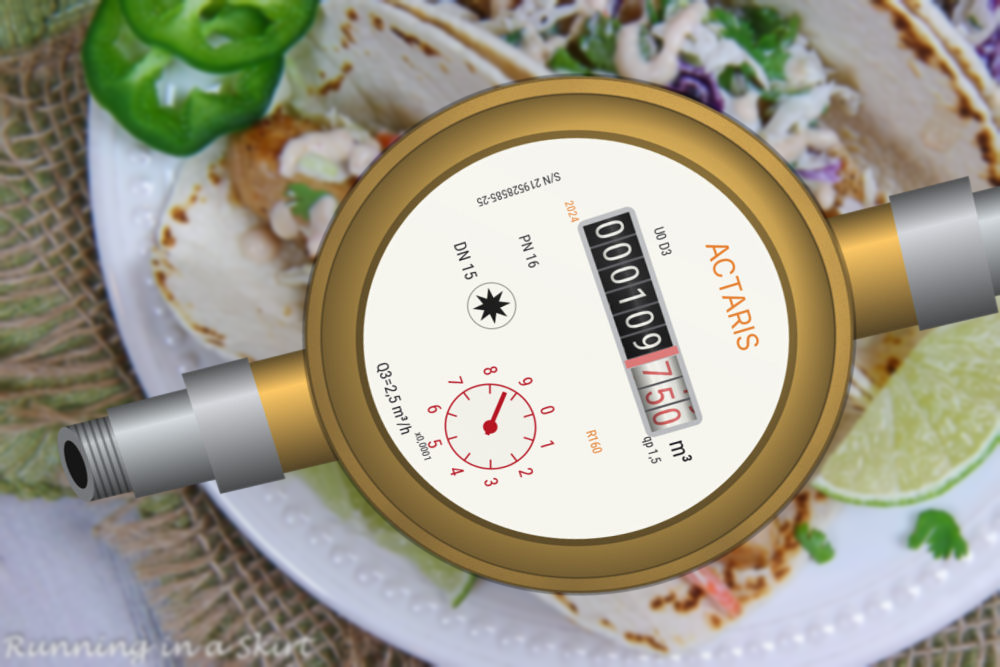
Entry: value=109.7498 unit=m³
